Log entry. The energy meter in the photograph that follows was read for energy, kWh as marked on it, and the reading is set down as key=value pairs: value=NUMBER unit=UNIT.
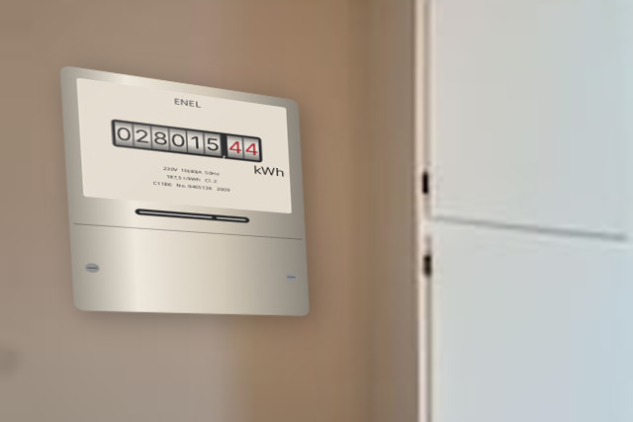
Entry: value=28015.44 unit=kWh
